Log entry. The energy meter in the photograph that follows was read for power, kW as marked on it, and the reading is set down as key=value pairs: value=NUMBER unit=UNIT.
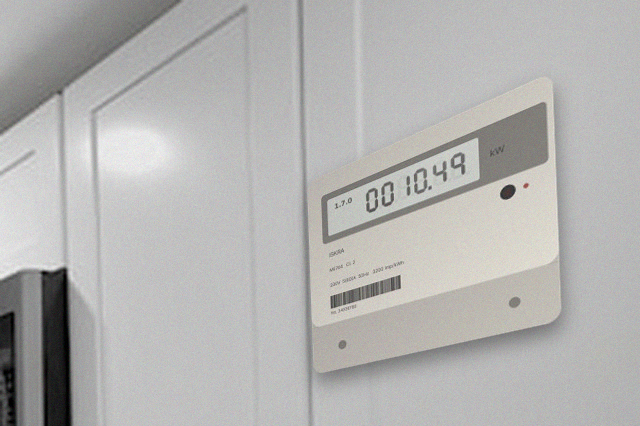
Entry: value=10.49 unit=kW
